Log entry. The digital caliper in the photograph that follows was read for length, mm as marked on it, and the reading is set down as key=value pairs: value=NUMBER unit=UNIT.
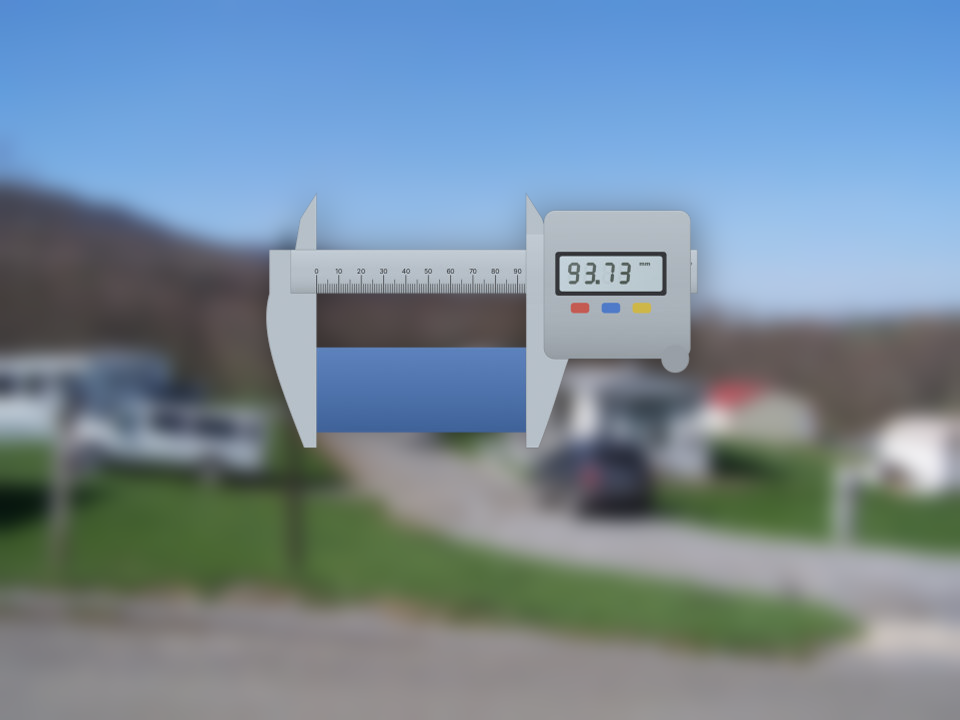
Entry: value=93.73 unit=mm
